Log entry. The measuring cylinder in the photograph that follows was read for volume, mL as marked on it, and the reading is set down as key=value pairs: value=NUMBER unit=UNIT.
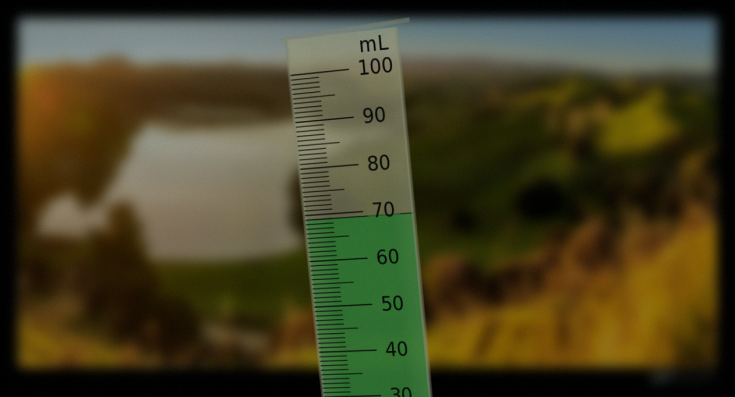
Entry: value=69 unit=mL
